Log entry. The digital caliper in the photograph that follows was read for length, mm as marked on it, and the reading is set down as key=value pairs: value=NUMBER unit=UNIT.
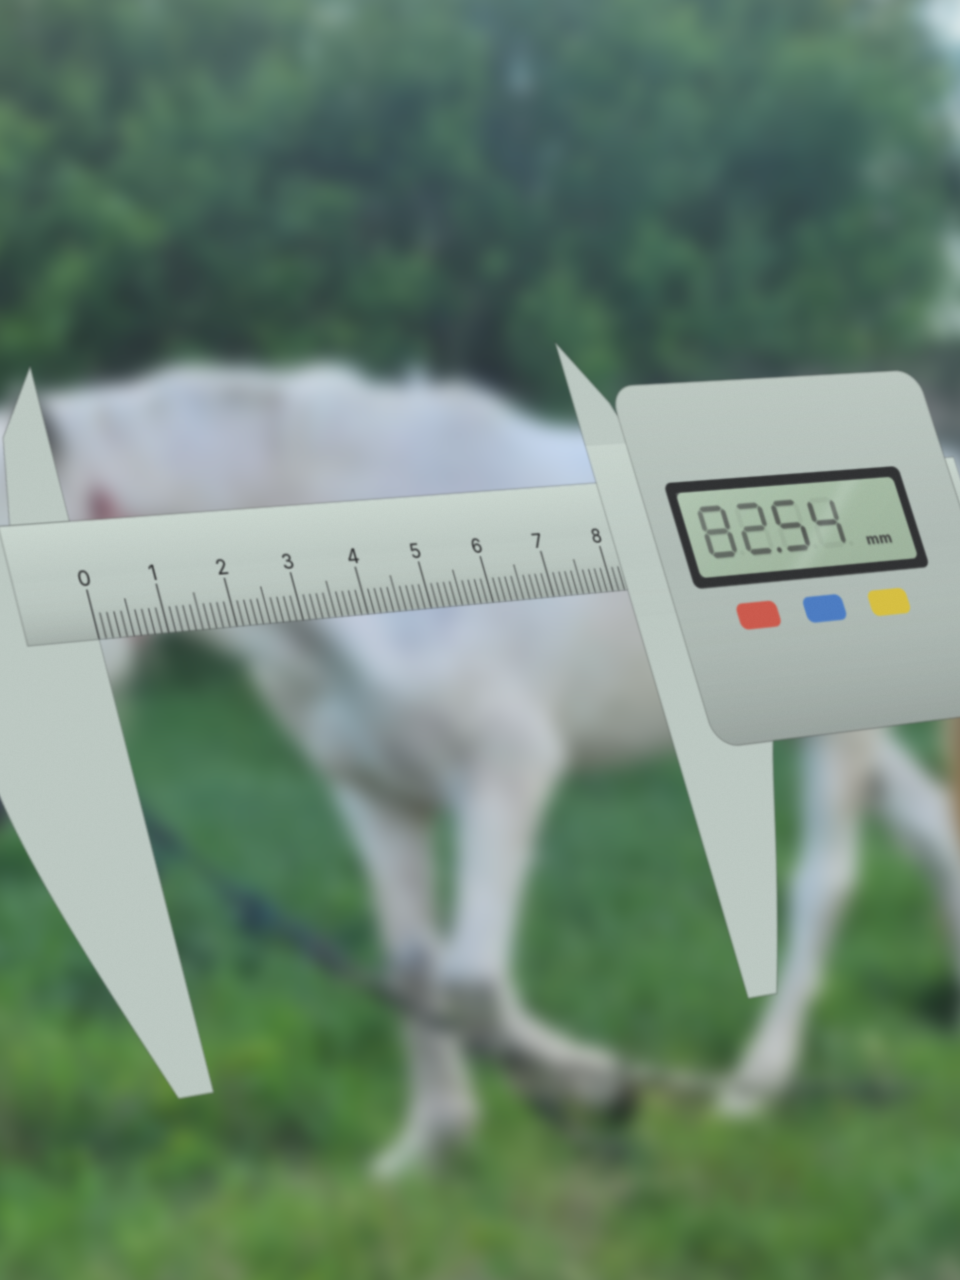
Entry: value=82.54 unit=mm
